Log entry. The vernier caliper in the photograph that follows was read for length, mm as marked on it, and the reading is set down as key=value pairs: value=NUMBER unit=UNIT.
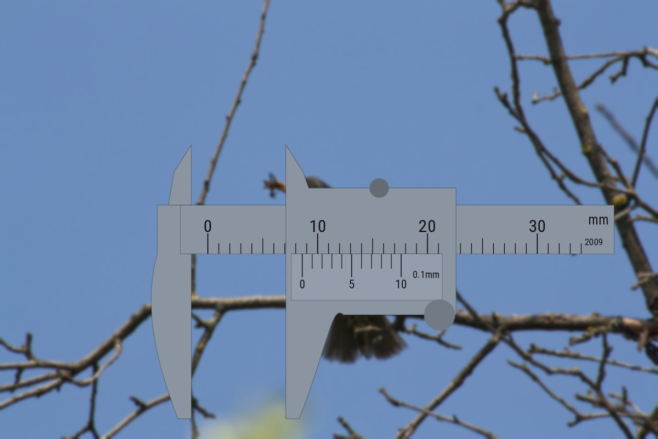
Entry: value=8.6 unit=mm
